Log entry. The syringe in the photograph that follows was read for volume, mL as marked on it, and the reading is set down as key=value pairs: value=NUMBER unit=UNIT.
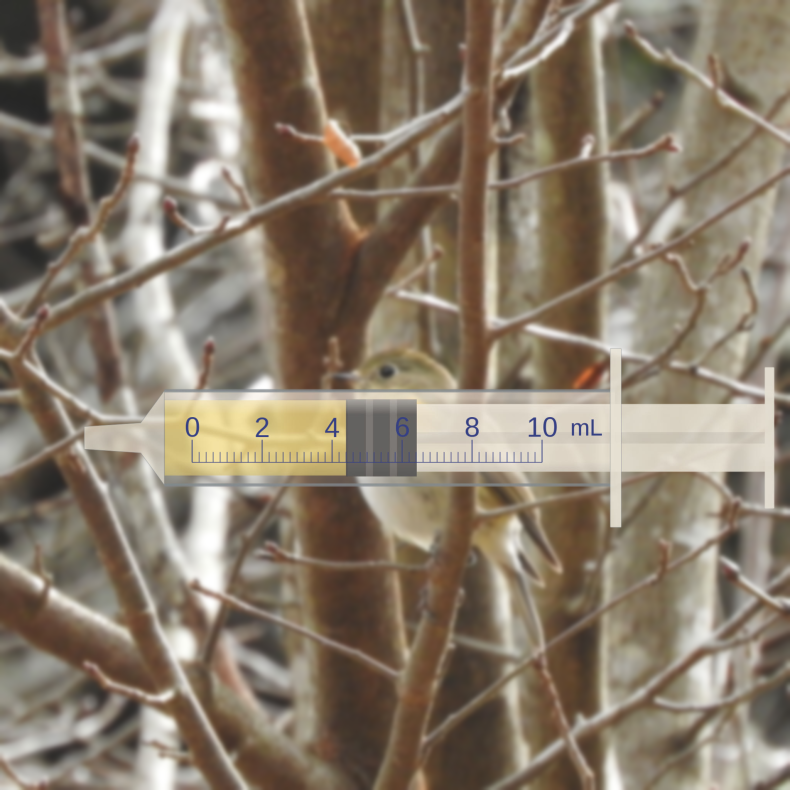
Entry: value=4.4 unit=mL
